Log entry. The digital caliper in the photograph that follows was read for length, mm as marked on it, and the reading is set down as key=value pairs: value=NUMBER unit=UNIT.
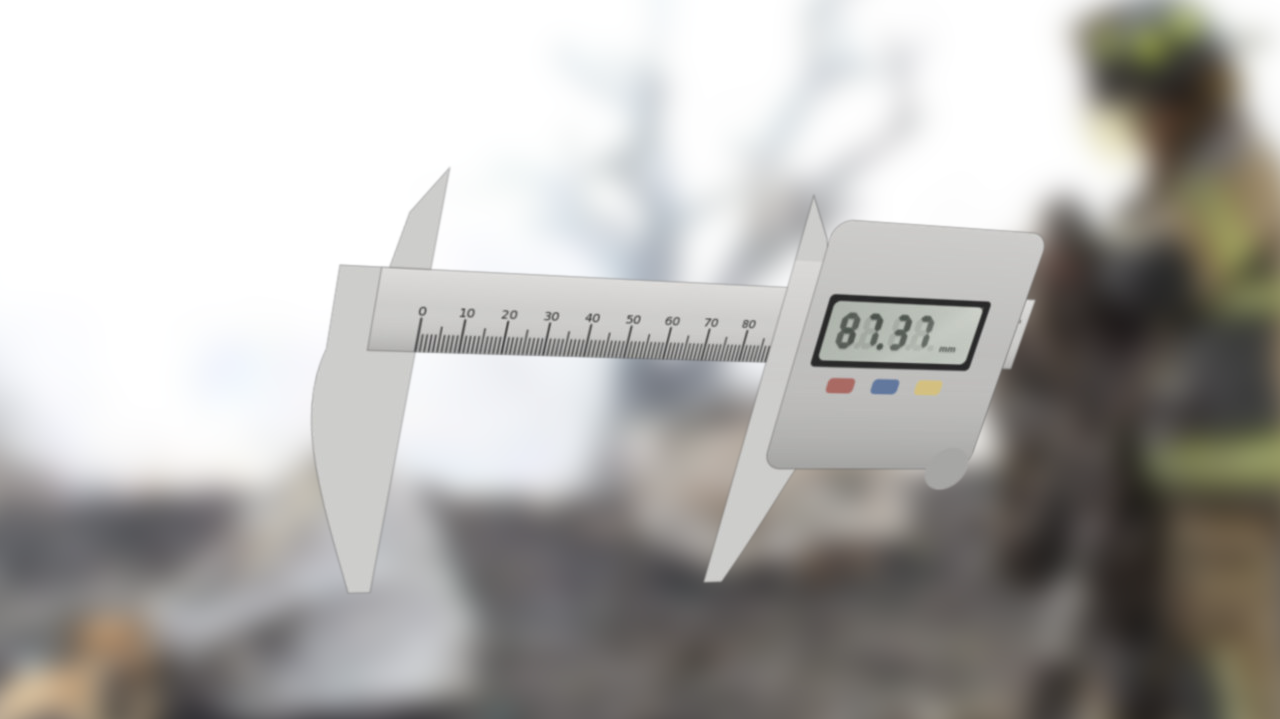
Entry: value=87.37 unit=mm
